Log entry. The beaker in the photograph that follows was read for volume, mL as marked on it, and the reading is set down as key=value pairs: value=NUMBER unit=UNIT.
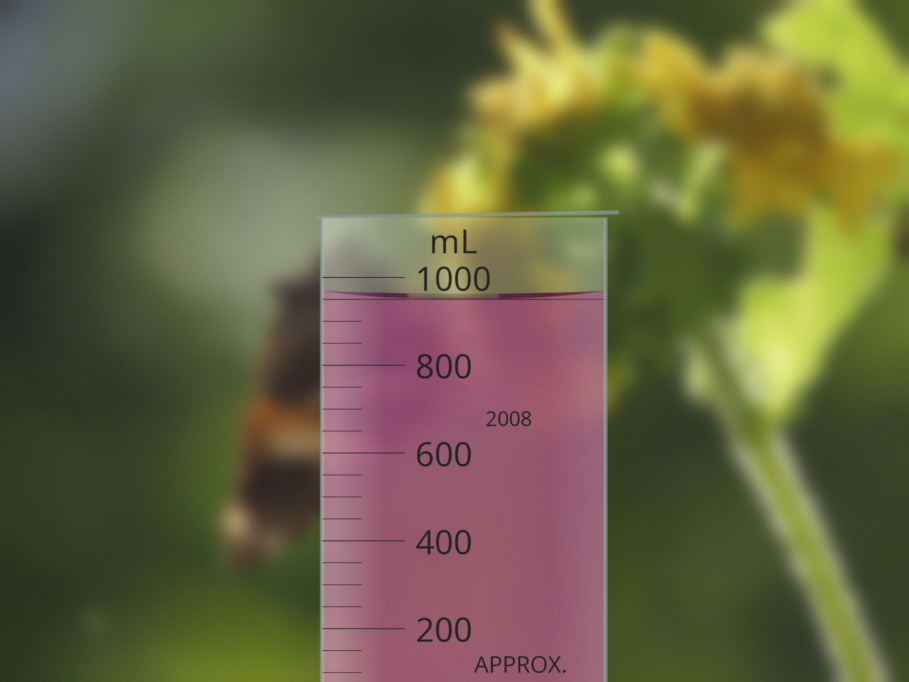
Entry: value=950 unit=mL
